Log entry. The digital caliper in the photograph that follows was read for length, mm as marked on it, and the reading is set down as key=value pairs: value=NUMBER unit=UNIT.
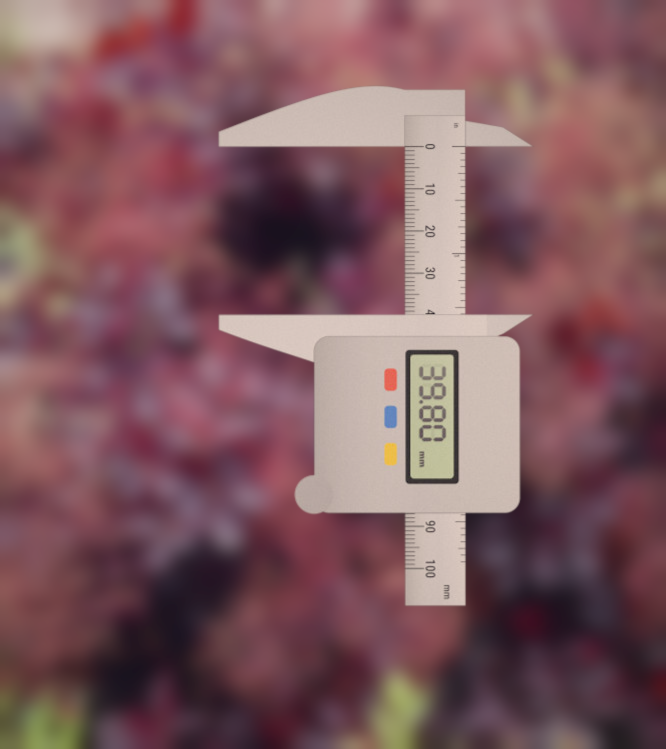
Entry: value=39.80 unit=mm
